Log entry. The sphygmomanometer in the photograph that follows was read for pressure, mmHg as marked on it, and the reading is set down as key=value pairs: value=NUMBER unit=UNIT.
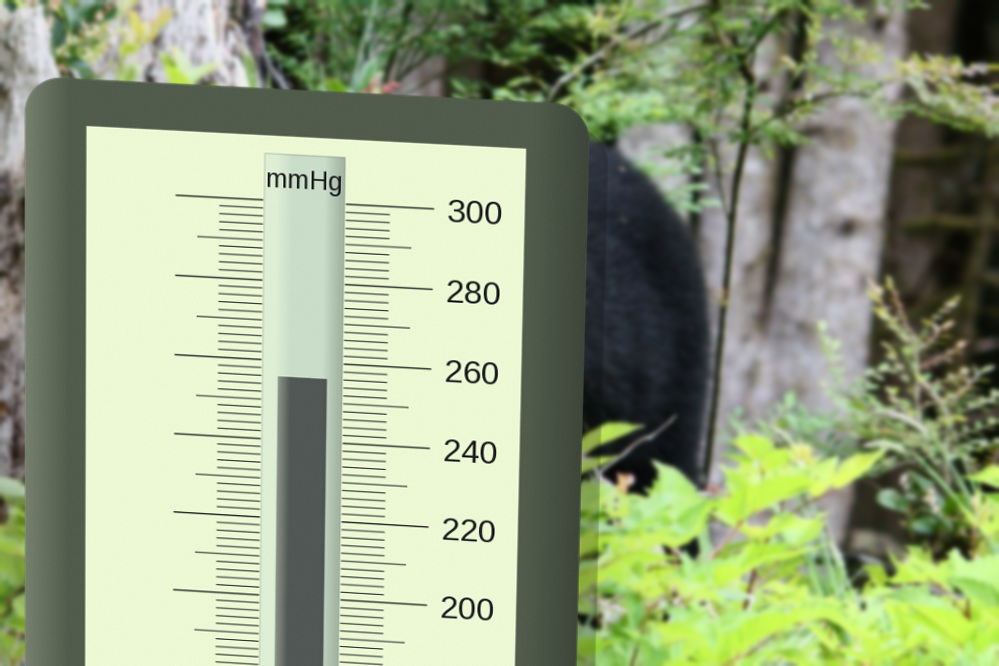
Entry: value=256 unit=mmHg
